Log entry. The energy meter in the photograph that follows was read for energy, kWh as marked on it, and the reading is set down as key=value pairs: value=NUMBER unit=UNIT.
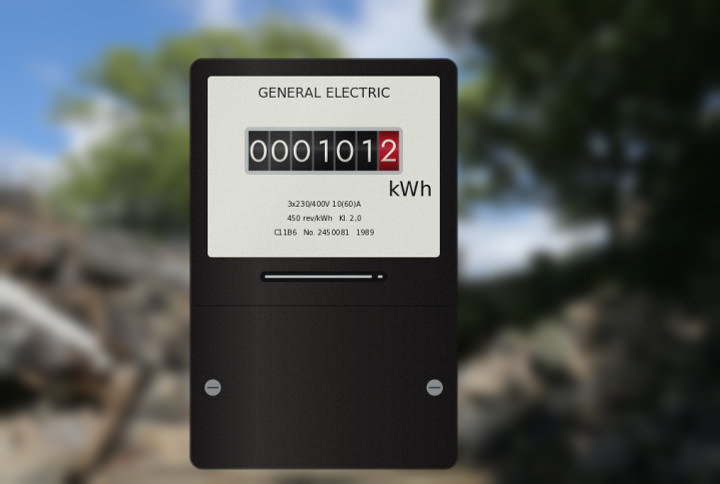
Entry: value=101.2 unit=kWh
